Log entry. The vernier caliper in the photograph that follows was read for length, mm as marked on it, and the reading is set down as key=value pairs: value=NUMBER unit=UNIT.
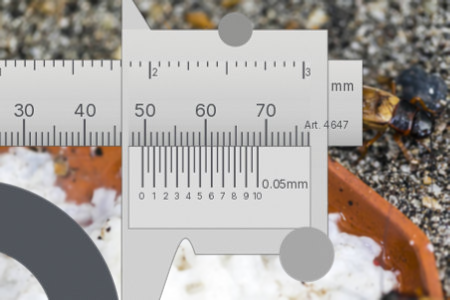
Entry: value=49.6 unit=mm
